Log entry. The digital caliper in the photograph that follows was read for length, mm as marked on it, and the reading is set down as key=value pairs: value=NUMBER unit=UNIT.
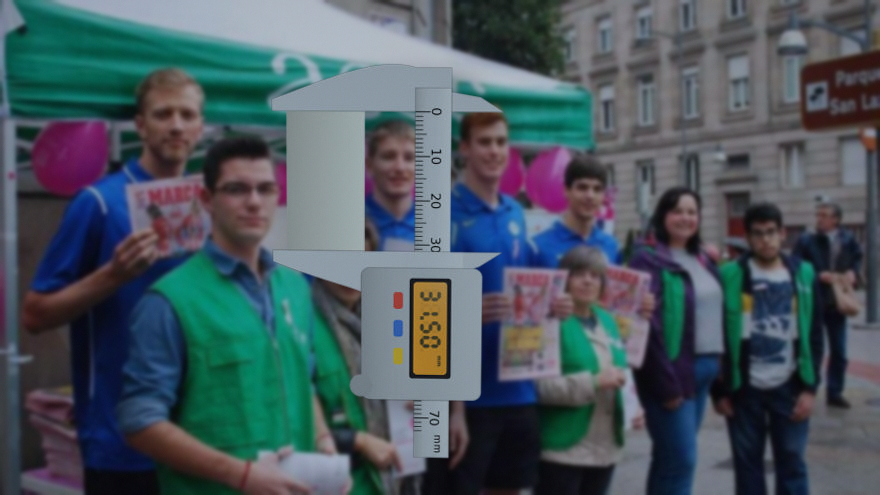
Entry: value=31.50 unit=mm
